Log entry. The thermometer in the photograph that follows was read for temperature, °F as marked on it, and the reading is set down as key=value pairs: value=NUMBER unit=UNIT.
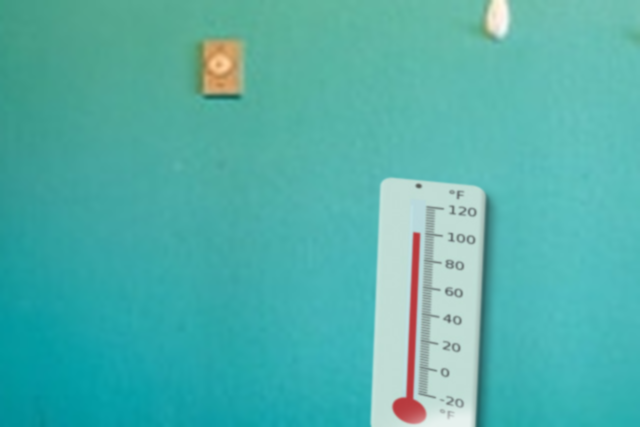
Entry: value=100 unit=°F
